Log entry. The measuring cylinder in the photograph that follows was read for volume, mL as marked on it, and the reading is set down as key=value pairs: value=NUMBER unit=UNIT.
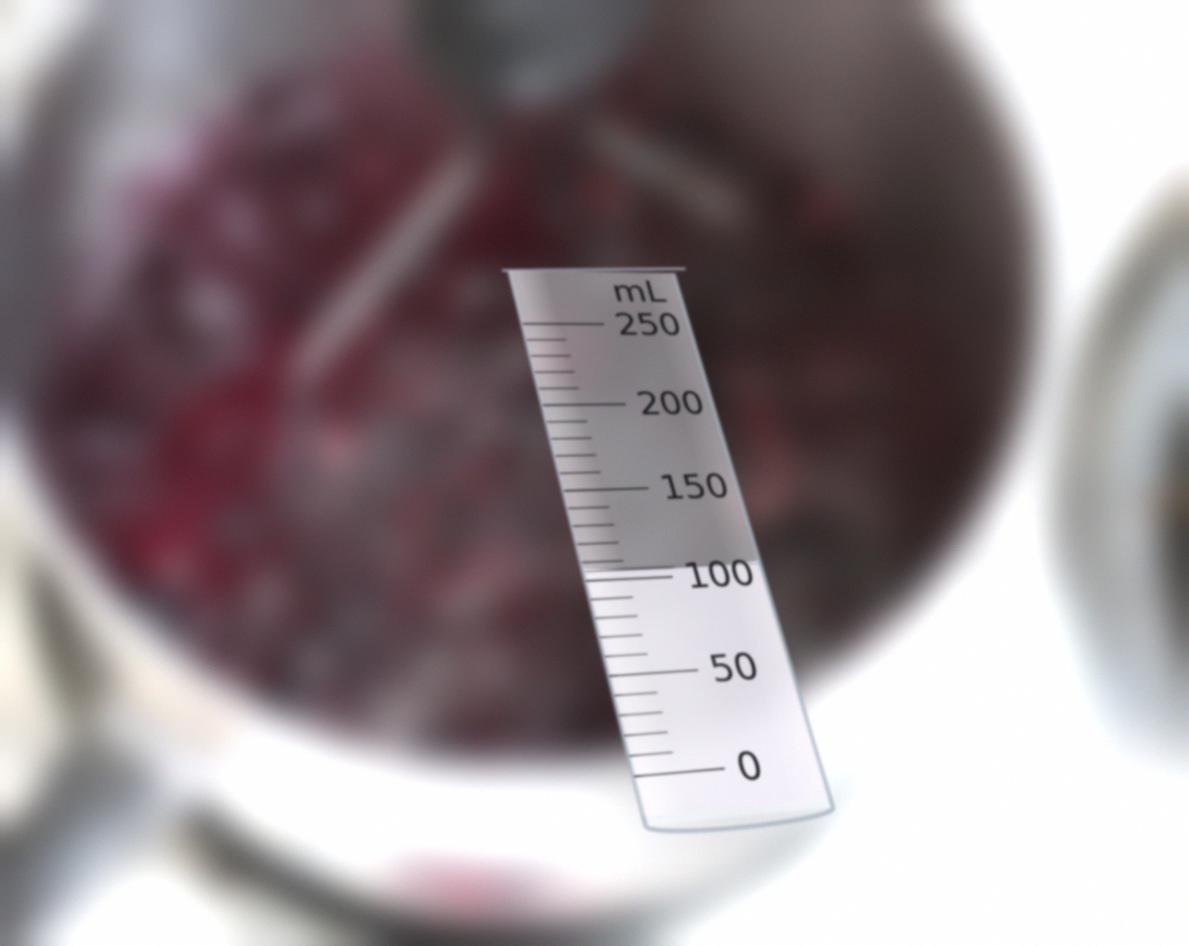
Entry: value=105 unit=mL
